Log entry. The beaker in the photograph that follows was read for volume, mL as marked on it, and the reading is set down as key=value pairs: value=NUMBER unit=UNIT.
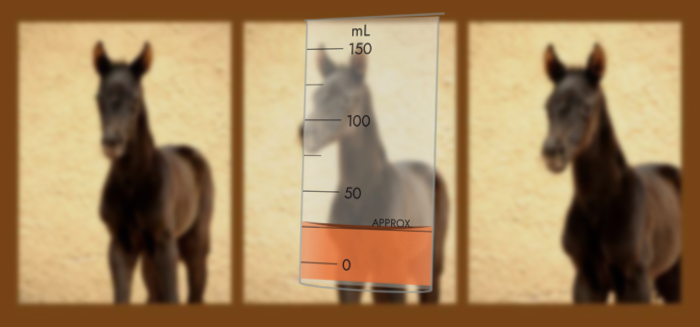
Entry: value=25 unit=mL
